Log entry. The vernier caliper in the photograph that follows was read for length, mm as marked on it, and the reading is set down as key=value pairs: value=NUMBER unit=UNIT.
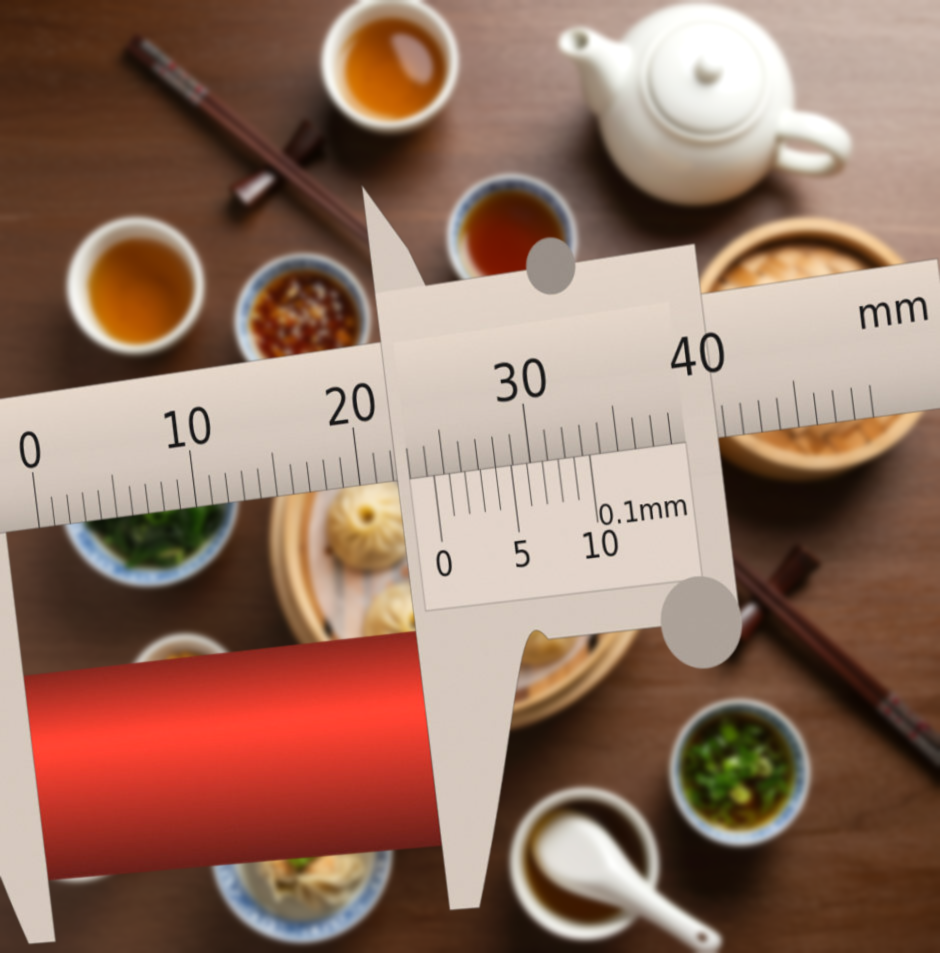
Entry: value=24.4 unit=mm
